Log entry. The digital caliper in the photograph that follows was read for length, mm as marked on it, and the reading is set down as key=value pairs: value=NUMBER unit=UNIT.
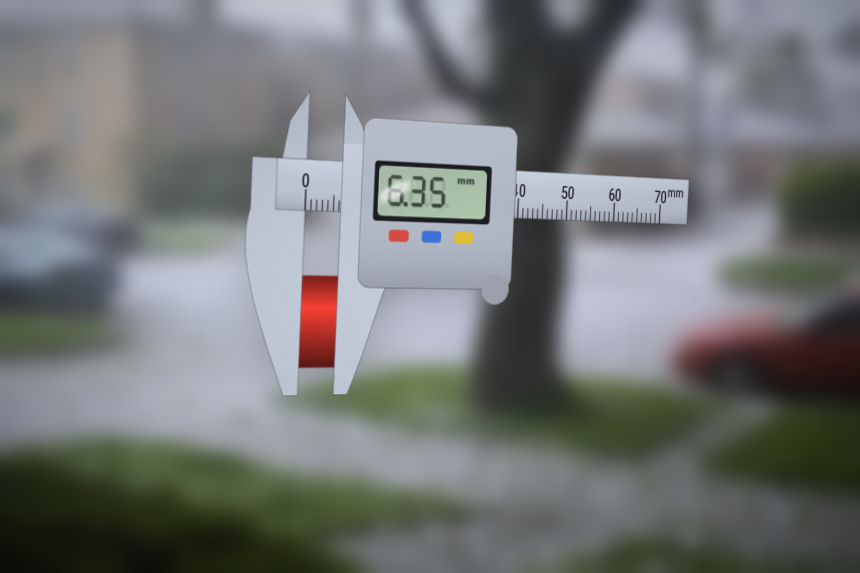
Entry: value=6.35 unit=mm
